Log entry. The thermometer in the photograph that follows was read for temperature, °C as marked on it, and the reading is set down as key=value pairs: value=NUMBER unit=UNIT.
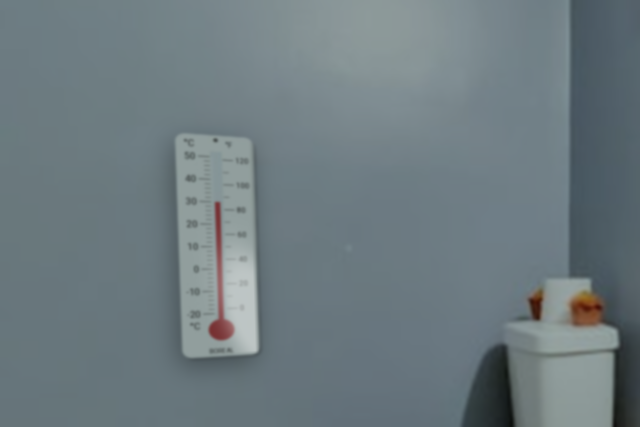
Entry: value=30 unit=°C
